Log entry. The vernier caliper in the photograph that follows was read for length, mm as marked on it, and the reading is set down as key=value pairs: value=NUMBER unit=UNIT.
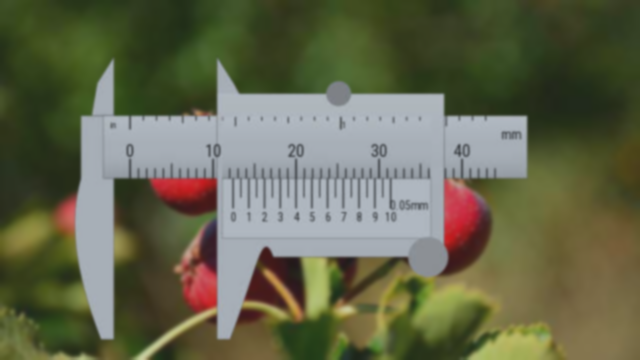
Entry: value=12.4 unit=mm
